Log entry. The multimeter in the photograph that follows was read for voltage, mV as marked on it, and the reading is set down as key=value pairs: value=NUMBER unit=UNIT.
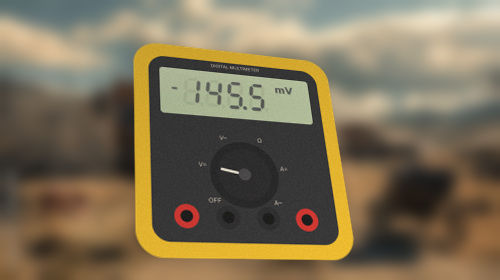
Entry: value=-145.5 unit=mV
